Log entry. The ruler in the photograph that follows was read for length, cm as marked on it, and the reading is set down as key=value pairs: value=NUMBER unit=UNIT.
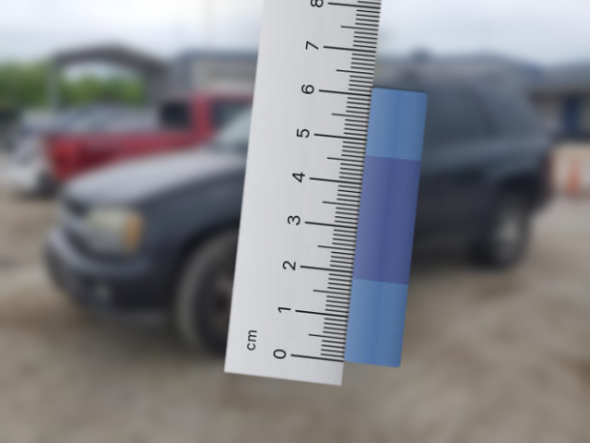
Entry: value=6.2 unit=cm
